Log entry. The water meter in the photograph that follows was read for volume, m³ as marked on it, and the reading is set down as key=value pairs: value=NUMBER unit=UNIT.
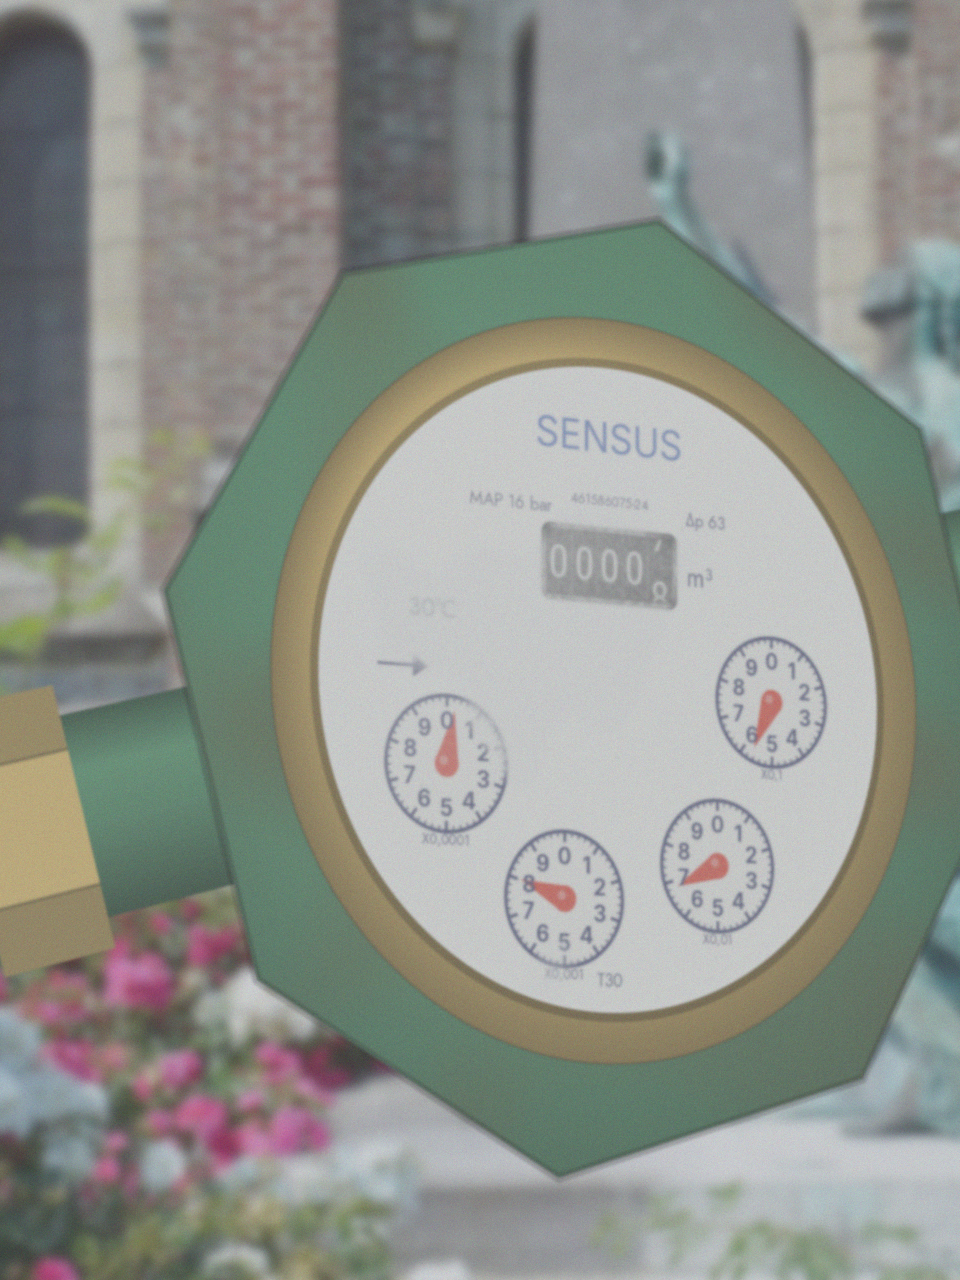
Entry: value=7.5680 unit=m³
